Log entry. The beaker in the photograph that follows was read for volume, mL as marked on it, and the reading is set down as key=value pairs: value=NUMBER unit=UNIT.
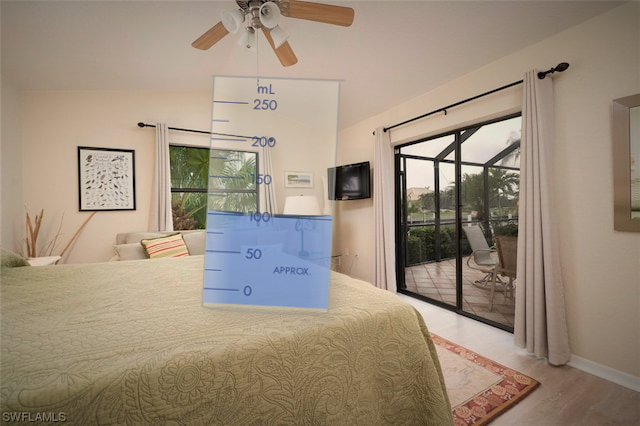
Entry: value=100 unit=mL
